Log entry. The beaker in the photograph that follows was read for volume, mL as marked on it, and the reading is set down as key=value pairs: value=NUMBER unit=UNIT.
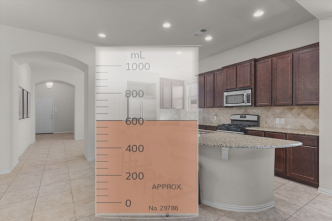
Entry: value=600 unit=mL
